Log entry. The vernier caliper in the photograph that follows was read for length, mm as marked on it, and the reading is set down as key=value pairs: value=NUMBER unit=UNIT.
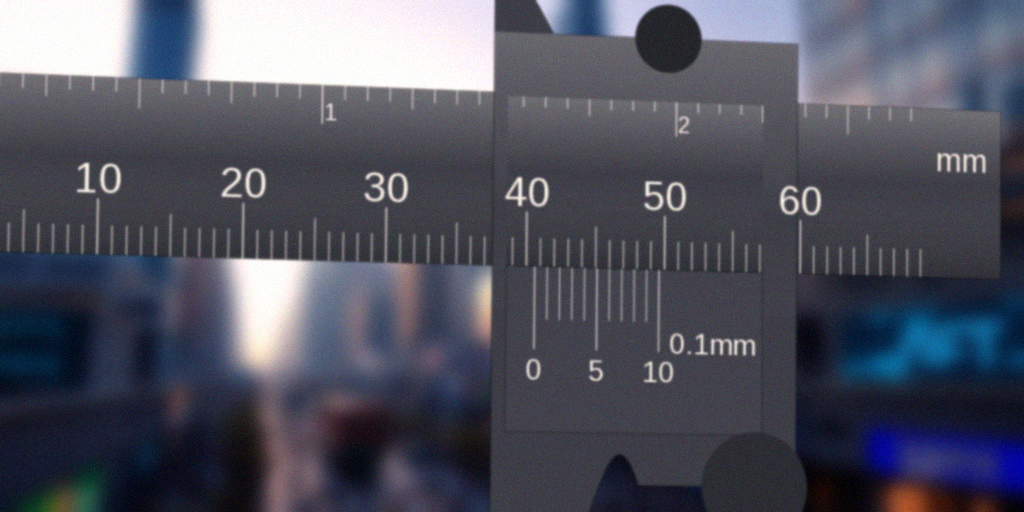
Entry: value=40.6 unit=mm
